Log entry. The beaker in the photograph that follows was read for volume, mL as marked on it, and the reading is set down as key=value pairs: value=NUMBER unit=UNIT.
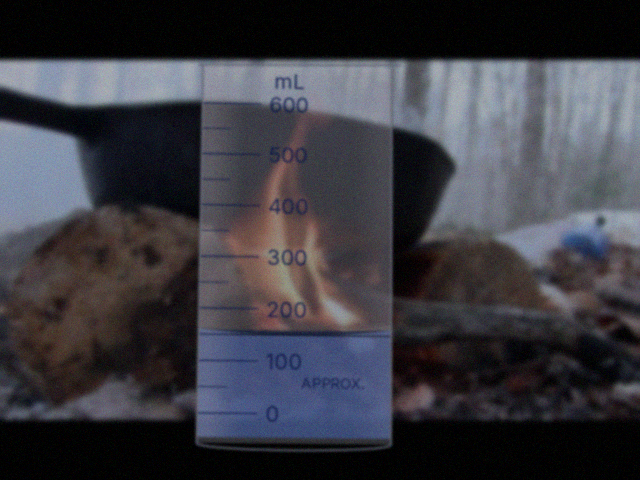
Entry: value=150 unit=mL
